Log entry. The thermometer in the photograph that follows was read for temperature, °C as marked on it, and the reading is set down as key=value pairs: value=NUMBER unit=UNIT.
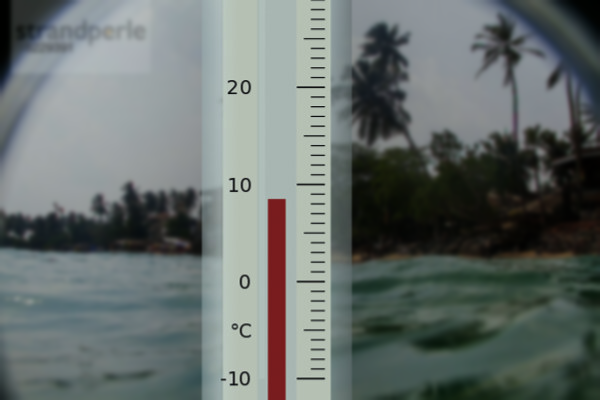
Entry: value=8.5 unit=°C
